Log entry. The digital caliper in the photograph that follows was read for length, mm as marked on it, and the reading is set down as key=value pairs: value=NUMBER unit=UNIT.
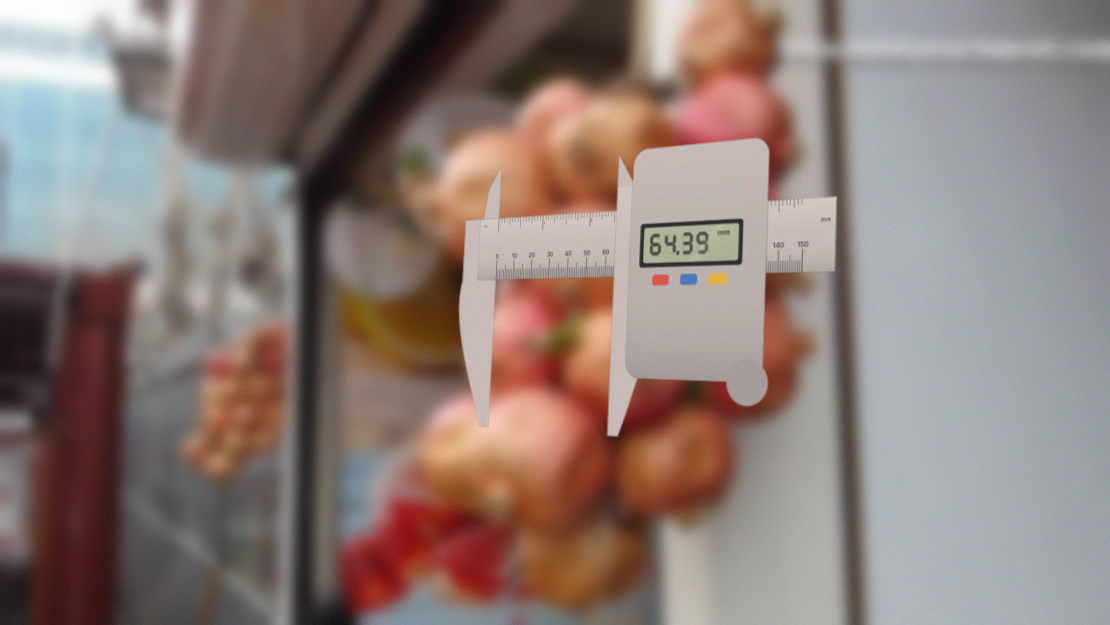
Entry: value=64.39 unit=mm
